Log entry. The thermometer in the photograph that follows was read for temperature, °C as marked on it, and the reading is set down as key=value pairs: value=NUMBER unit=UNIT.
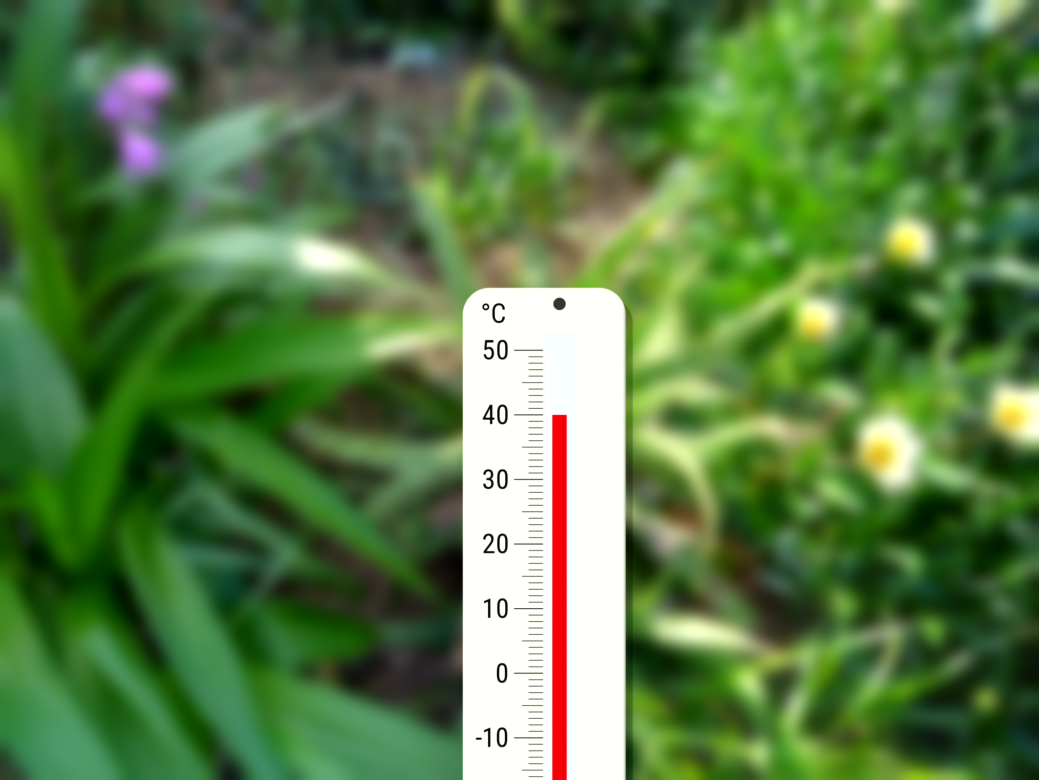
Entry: value=40 unit=°C
